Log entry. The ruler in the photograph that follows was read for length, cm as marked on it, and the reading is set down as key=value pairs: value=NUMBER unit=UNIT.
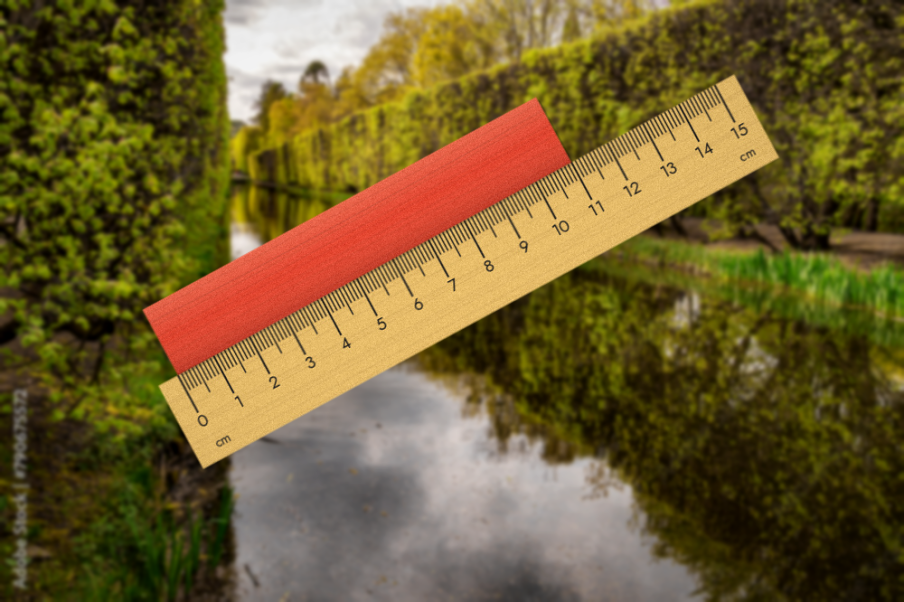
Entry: value=11 unit=cm
